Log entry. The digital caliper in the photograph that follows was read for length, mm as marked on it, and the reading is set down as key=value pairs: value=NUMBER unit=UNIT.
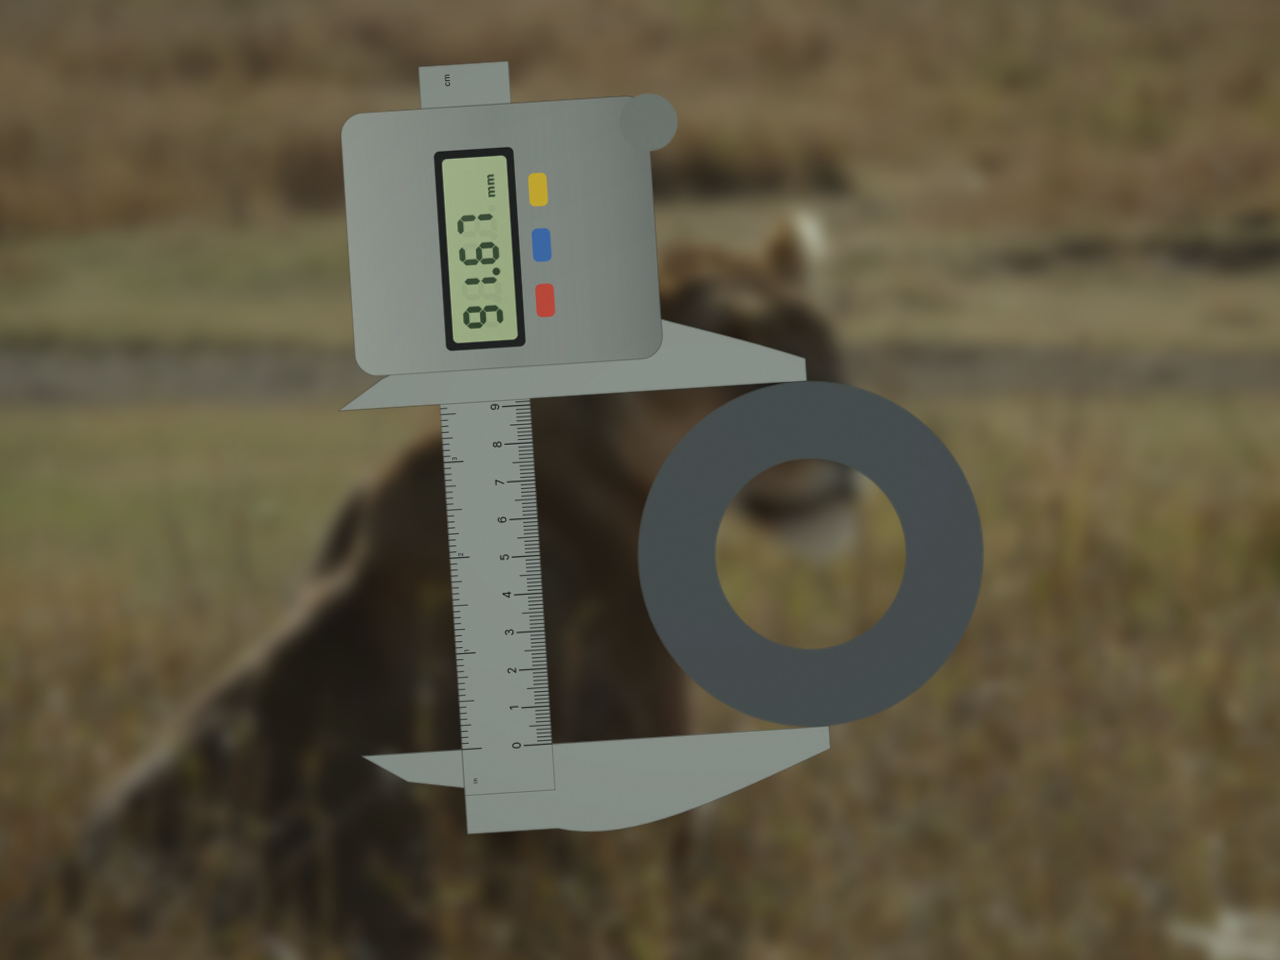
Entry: value=91.67 unit=mm
